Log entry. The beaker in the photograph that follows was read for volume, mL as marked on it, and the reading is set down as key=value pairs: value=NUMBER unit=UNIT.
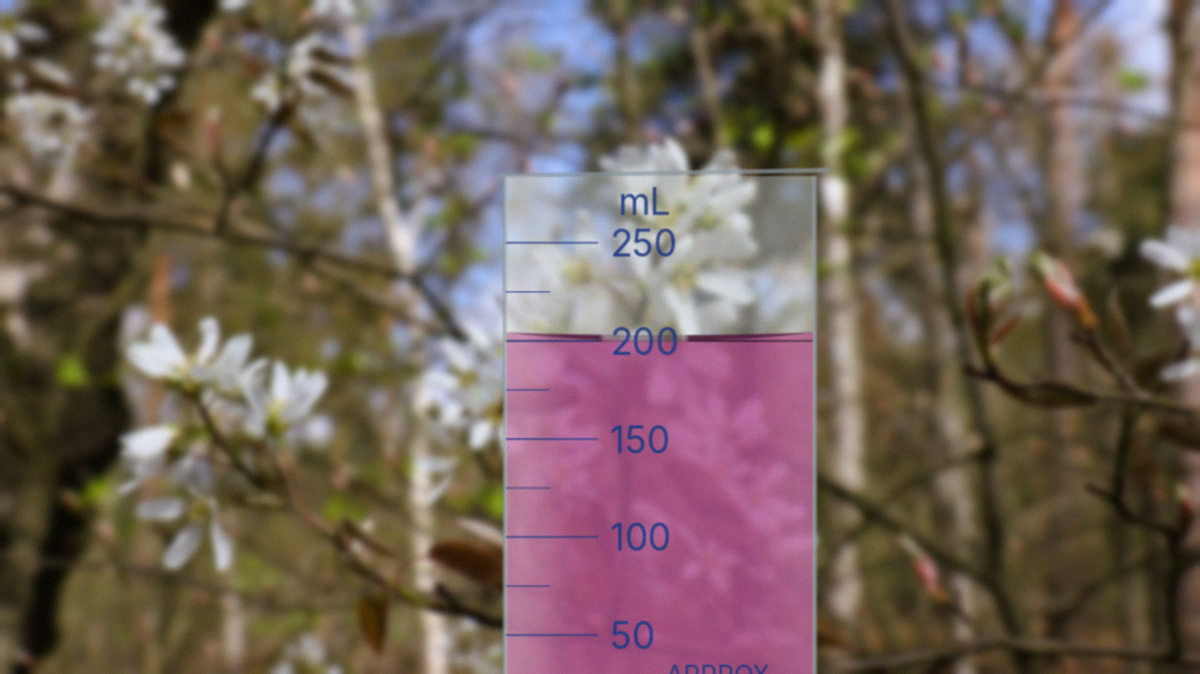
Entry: value=200 unit=mL
